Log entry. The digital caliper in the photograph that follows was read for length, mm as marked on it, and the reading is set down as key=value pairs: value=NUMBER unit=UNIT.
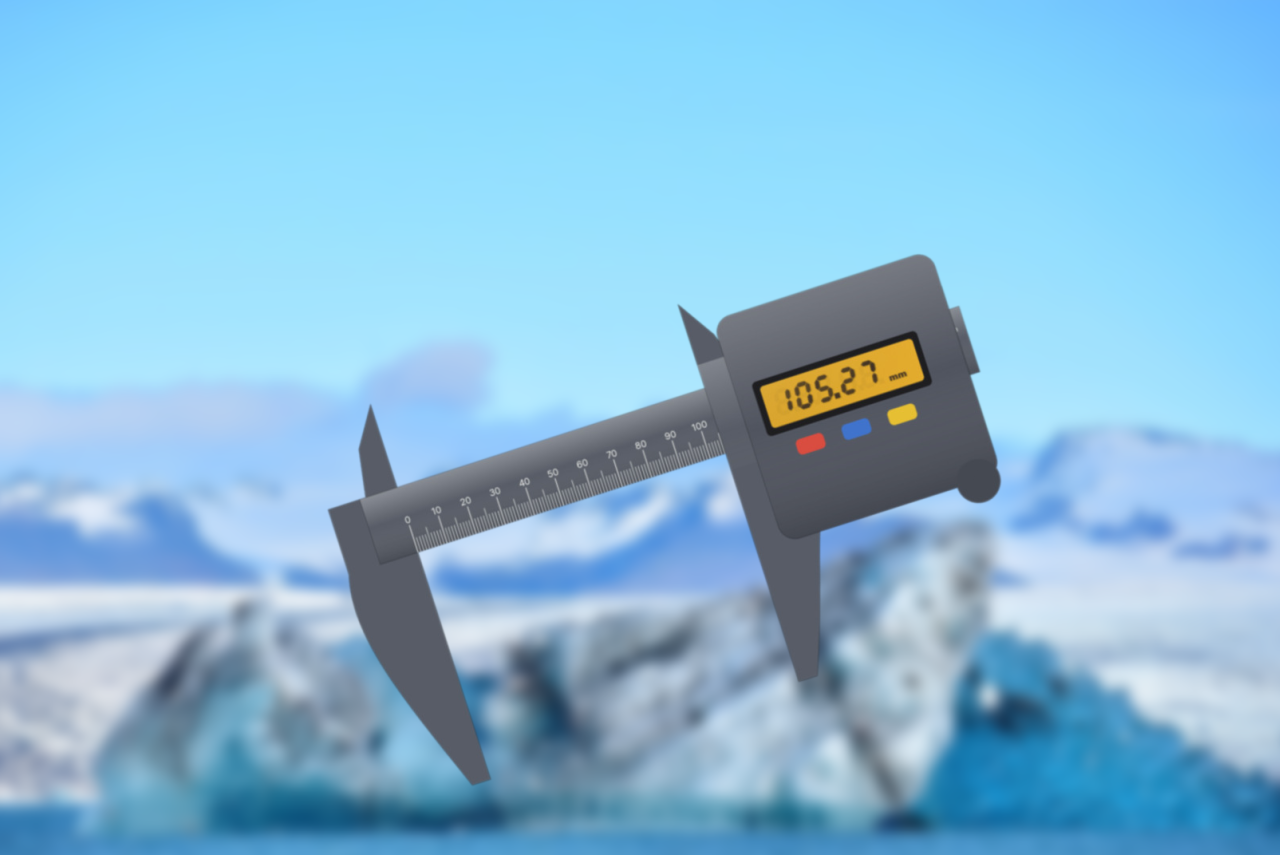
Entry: value=105.27 unit=mm
